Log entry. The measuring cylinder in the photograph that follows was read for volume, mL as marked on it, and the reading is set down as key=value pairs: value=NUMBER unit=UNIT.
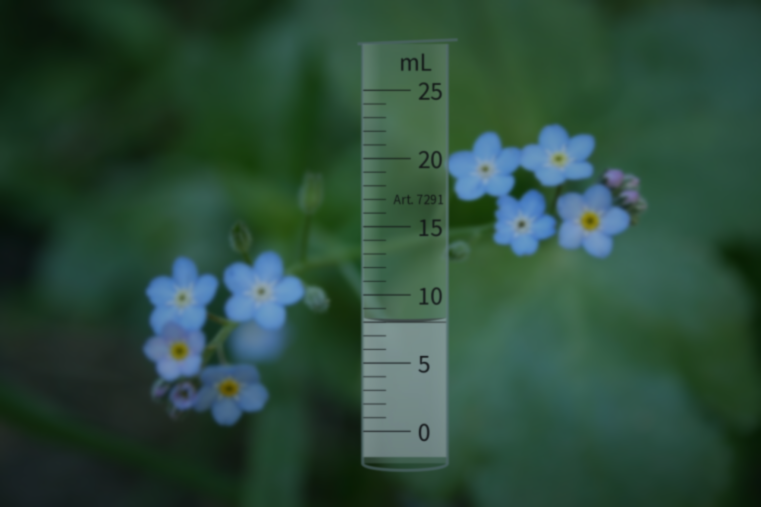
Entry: value=8 unit=mL
